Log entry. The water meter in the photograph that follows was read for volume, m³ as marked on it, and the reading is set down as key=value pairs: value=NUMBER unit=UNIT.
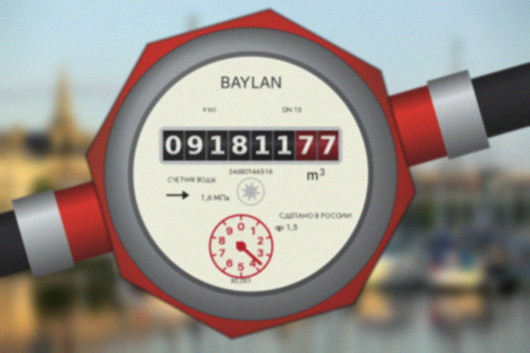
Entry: value=91811.773 unit=m³
